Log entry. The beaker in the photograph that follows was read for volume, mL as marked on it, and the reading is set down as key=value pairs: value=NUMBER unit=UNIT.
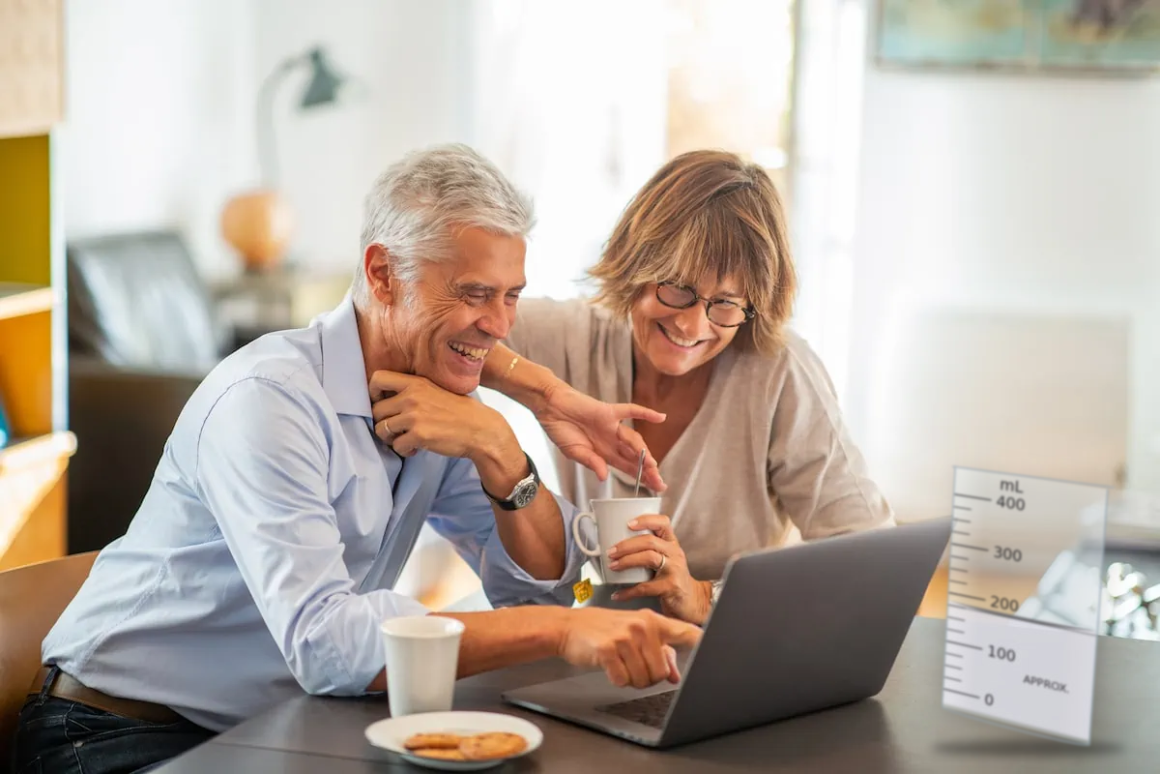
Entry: value=175 unit=mL
